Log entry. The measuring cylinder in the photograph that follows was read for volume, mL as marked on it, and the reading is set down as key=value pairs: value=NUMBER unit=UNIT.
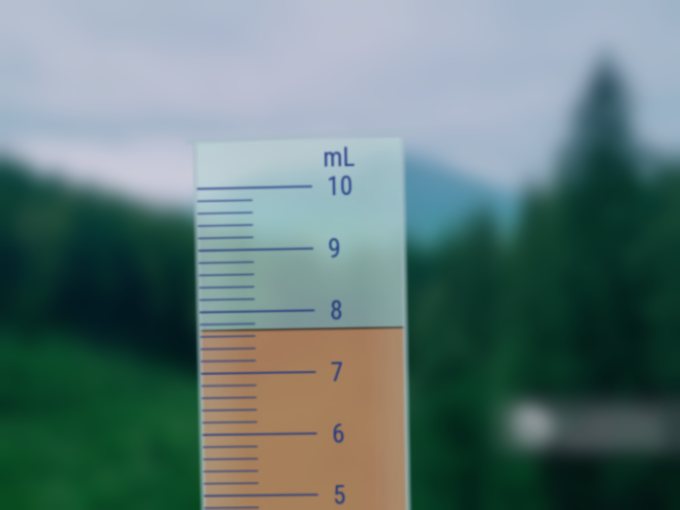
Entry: value=7.7 unit=mL
